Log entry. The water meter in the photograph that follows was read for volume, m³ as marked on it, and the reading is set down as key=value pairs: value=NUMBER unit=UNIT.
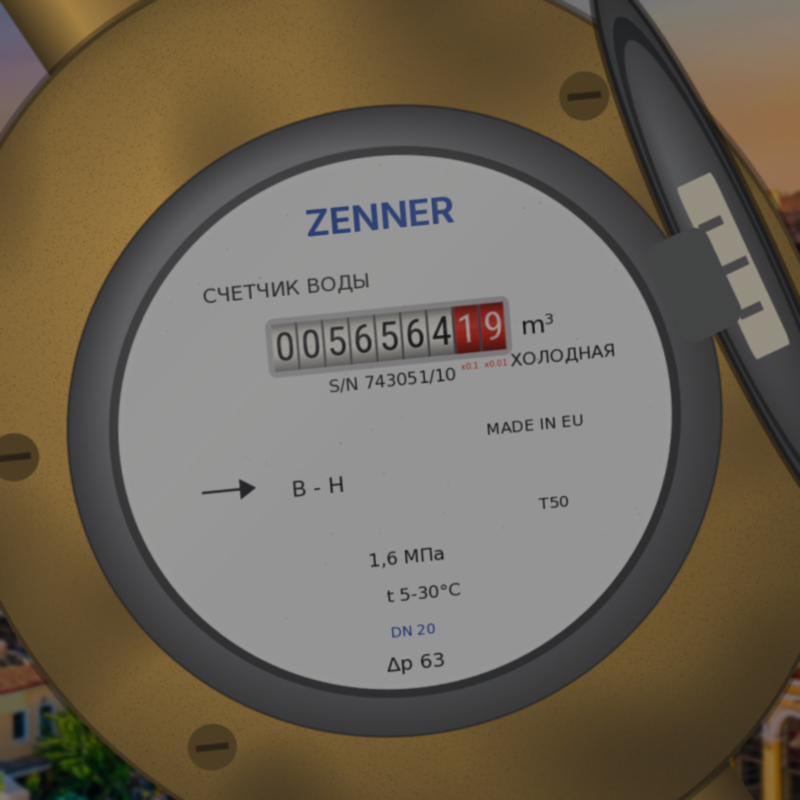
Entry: value=56564.19 unit=m³
